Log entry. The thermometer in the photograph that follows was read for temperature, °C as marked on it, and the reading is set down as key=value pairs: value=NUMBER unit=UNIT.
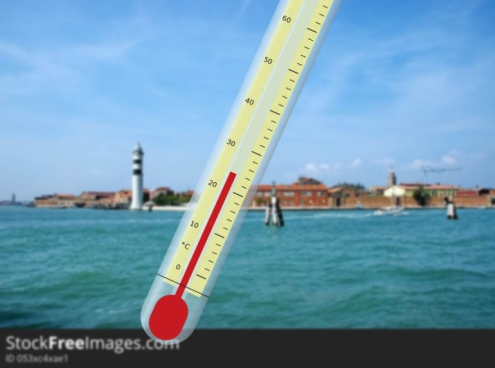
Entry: value=24 unit=°C
